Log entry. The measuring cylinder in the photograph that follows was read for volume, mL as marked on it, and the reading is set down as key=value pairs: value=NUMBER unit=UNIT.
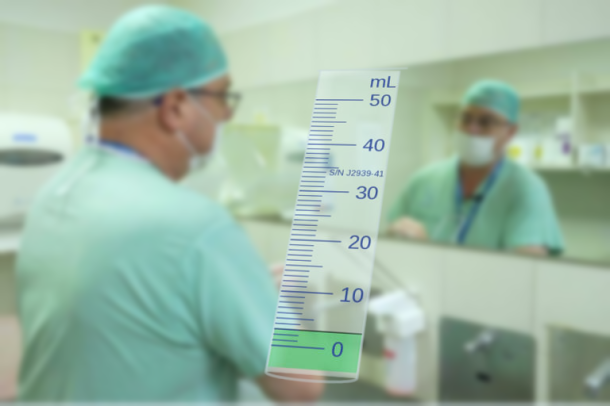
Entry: value=3 unit=mL
